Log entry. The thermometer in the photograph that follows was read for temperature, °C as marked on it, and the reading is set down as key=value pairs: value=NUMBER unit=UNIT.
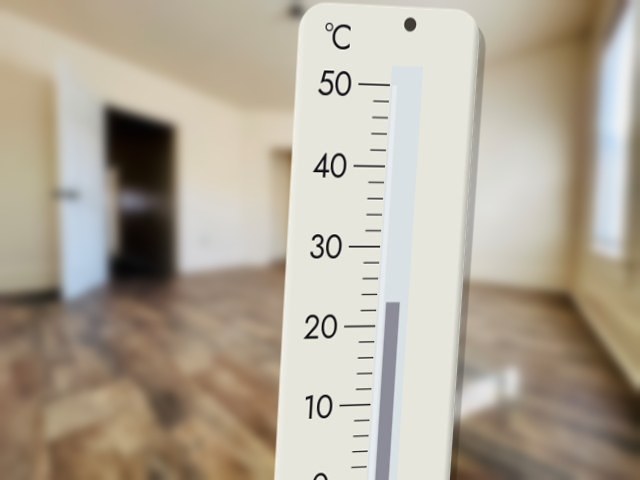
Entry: value=23 unit=°C
